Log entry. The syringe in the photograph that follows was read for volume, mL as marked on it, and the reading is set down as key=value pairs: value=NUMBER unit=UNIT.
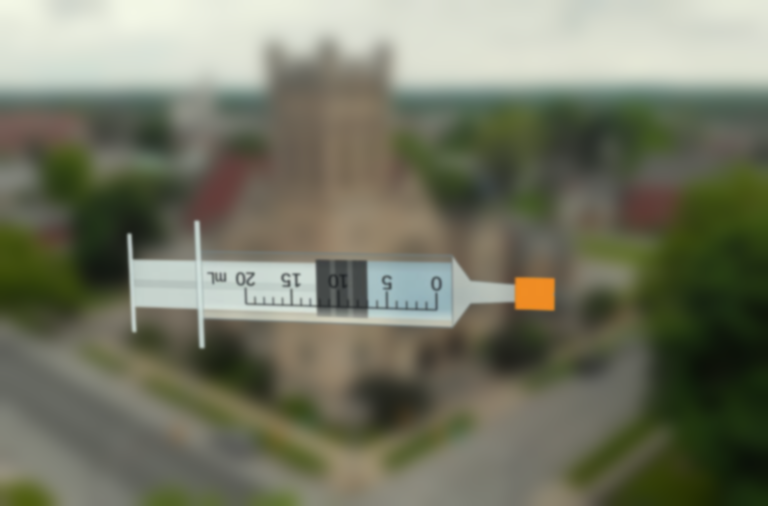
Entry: value=7 unit=mL
